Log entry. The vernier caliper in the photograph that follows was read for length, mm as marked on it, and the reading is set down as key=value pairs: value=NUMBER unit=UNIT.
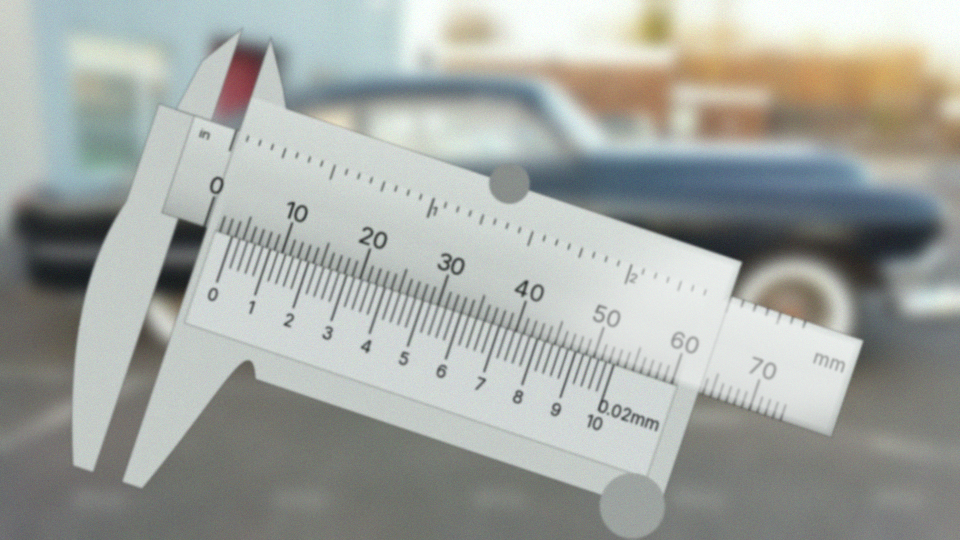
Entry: value=3.6 unit=mm
